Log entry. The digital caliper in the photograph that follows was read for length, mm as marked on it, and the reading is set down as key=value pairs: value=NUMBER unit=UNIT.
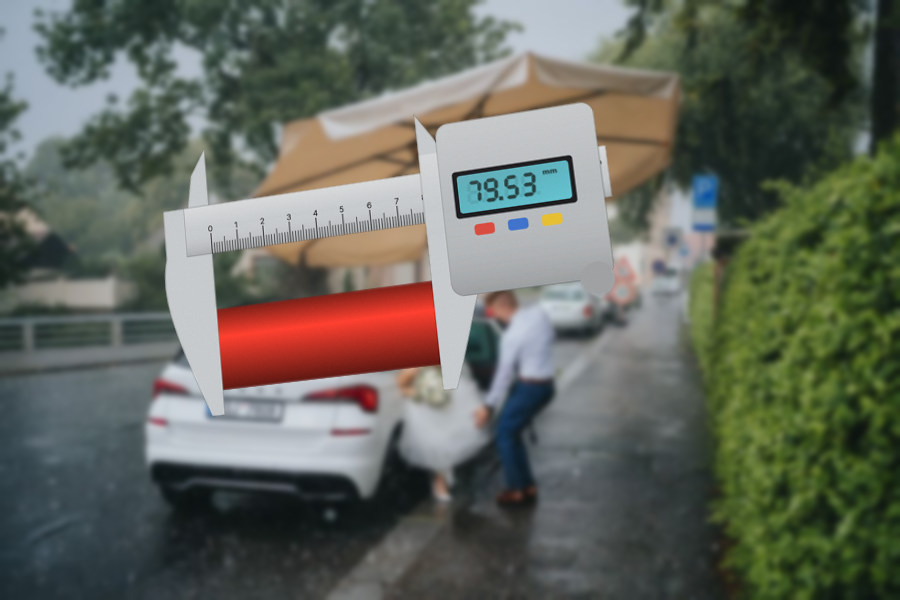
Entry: value=79.53 unit=mm
